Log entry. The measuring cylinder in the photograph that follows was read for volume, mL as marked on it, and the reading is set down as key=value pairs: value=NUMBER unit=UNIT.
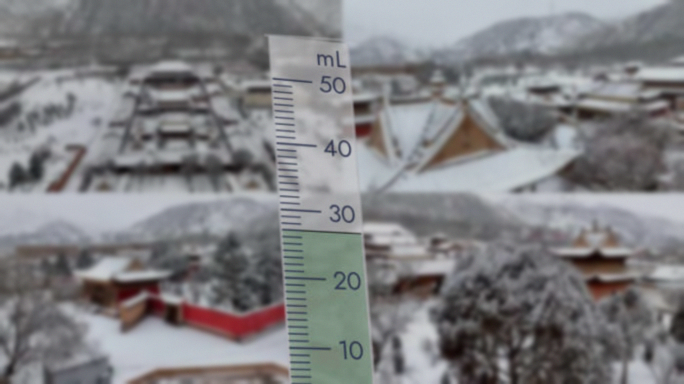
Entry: value=27 unit=mL
